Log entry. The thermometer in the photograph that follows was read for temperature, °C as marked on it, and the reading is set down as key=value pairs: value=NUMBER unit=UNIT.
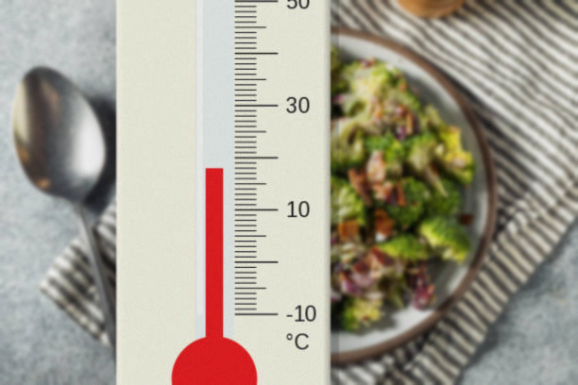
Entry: value=18 unit=°C
